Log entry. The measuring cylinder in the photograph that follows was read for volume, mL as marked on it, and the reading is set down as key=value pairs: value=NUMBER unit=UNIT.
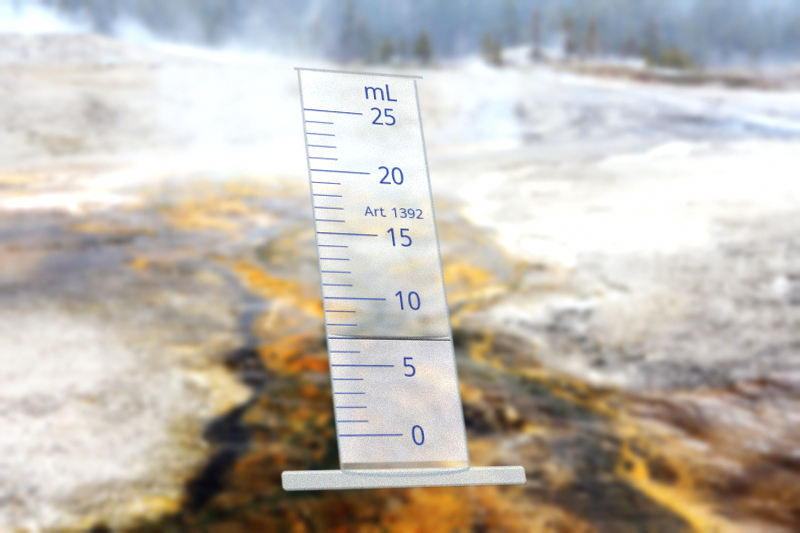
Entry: value=7 unit=mL
